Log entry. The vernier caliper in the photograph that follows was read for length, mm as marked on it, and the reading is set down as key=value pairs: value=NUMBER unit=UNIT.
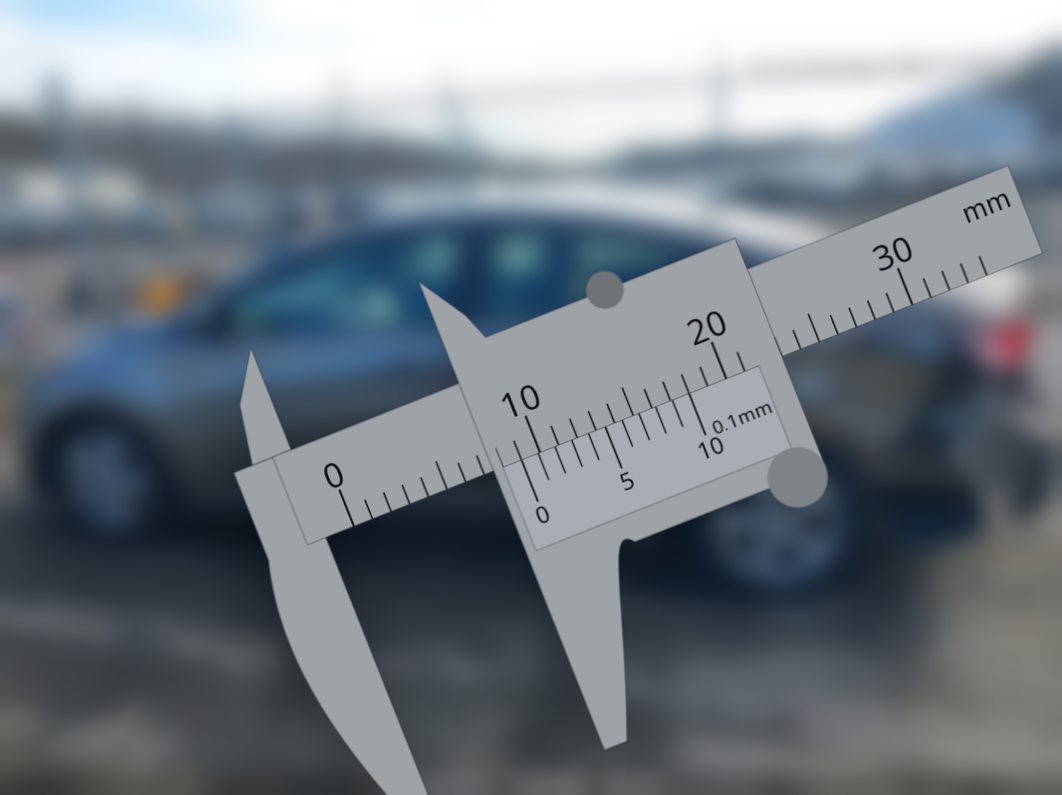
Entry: value=9.0 unit=mm
